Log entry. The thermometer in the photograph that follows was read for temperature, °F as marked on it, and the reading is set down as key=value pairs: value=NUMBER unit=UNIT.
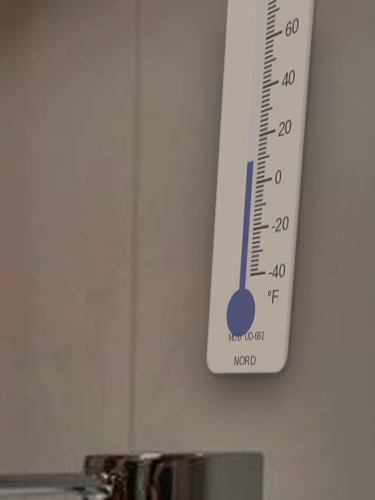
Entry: value=10 unit=°F
